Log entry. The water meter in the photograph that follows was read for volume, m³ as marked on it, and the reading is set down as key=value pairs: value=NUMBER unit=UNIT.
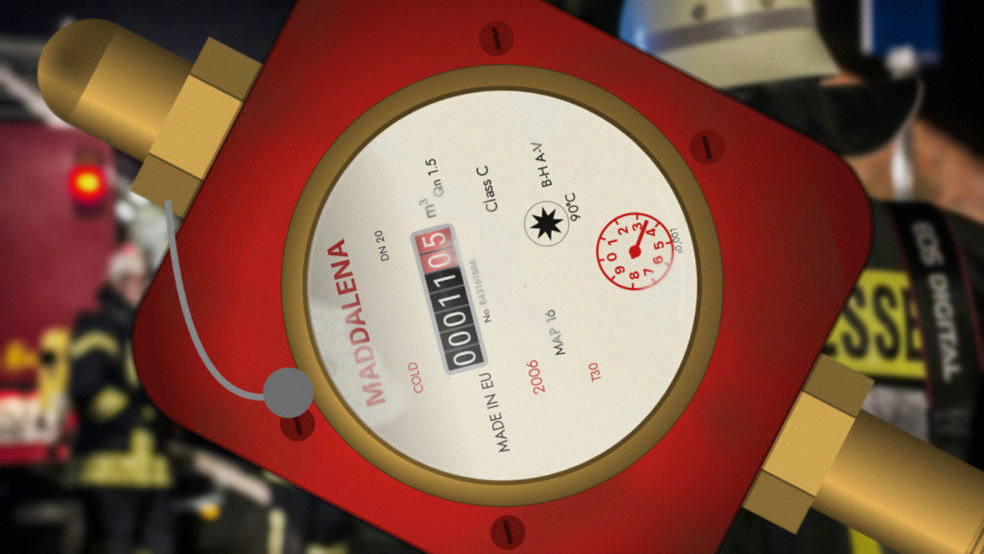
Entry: value=11.053 unit=m³
